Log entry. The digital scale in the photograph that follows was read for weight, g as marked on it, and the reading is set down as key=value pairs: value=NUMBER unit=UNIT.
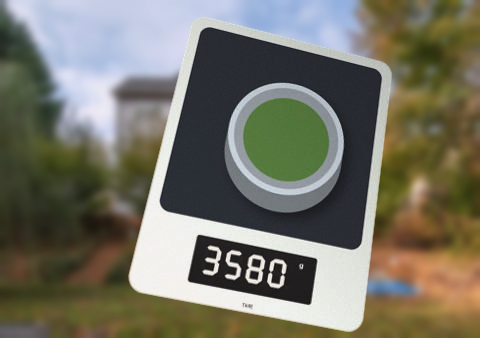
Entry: value=3580 unit=g
